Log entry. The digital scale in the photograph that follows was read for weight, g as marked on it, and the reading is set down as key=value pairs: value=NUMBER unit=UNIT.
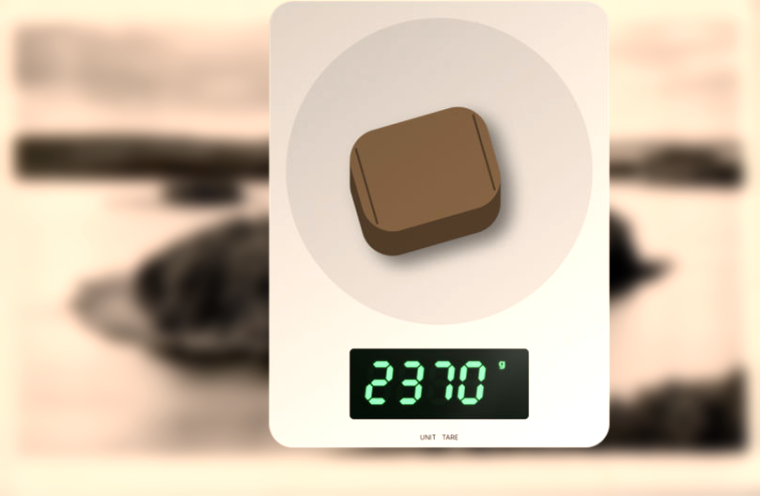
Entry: value=2370 unit=g
